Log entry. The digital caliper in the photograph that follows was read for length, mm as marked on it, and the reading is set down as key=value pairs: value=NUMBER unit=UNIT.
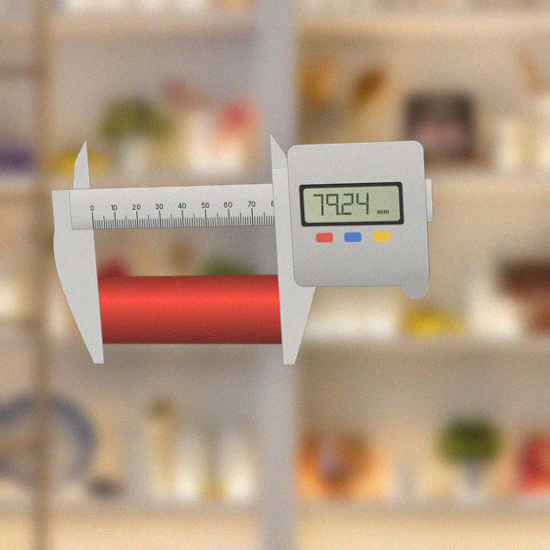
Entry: value=79.24 unit=mm
